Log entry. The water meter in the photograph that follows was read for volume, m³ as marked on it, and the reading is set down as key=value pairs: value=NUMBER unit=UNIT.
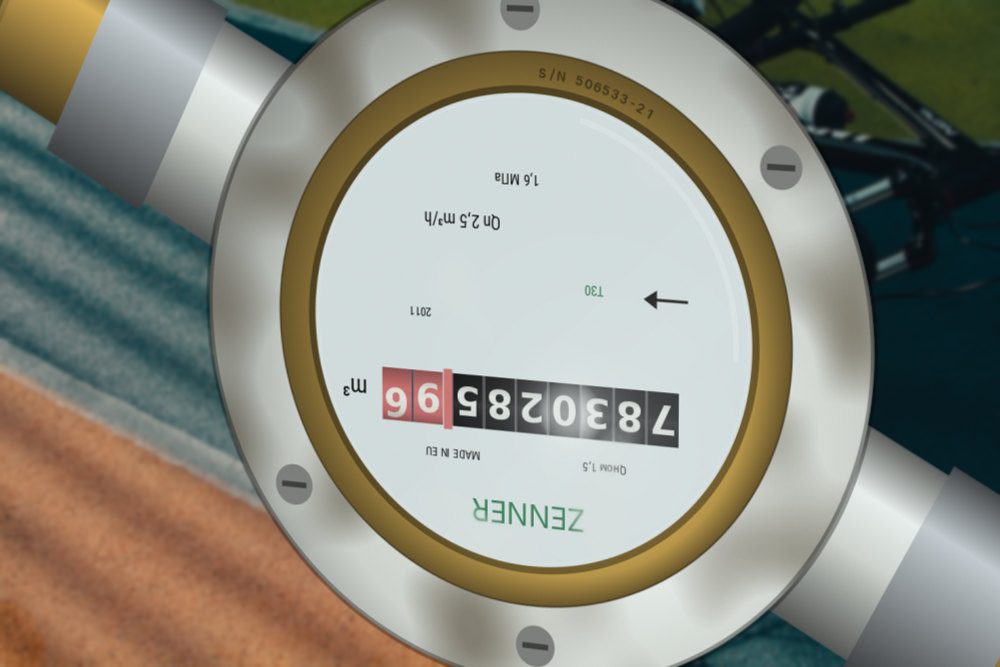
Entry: value=7830285.96 unit=m³
